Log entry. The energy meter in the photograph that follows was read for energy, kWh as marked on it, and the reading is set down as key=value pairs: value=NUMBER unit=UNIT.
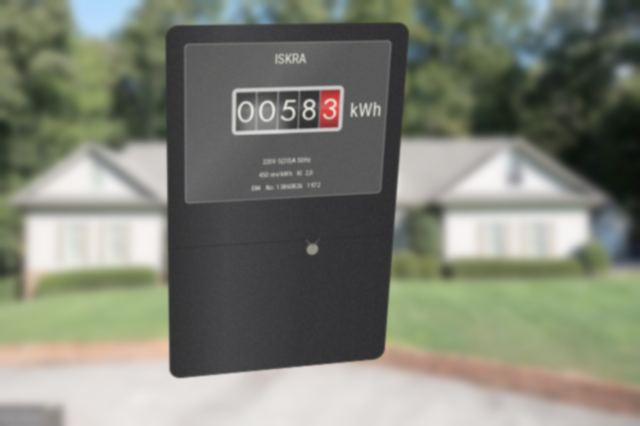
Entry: value=58.3 unit=kWh
